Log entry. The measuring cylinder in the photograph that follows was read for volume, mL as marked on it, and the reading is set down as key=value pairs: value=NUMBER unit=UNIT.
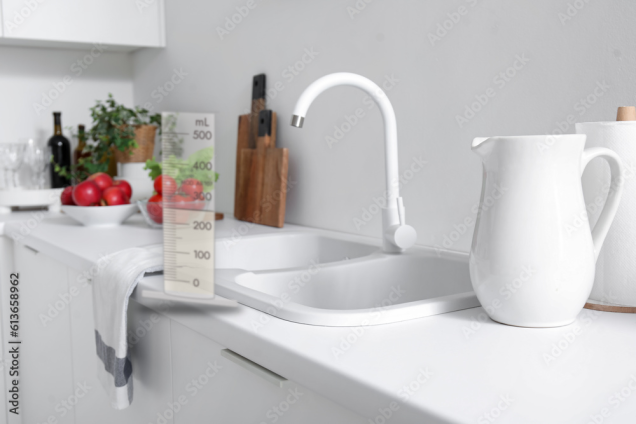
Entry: value=250 unit=mL
